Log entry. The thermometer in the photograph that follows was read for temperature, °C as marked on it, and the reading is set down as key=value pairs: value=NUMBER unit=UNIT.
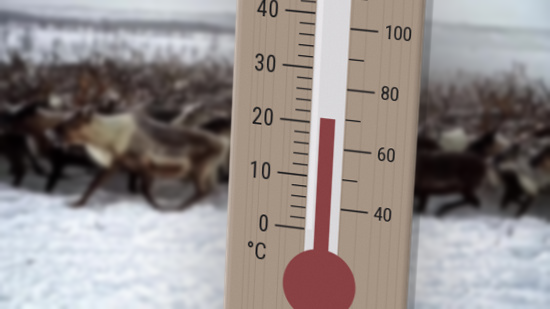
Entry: value=21 unit=°C
